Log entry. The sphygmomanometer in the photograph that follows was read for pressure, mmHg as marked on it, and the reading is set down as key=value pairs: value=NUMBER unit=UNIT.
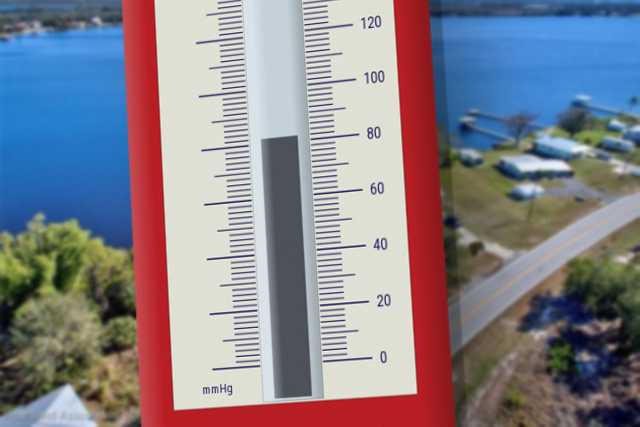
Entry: value=82 unit=mmHg
